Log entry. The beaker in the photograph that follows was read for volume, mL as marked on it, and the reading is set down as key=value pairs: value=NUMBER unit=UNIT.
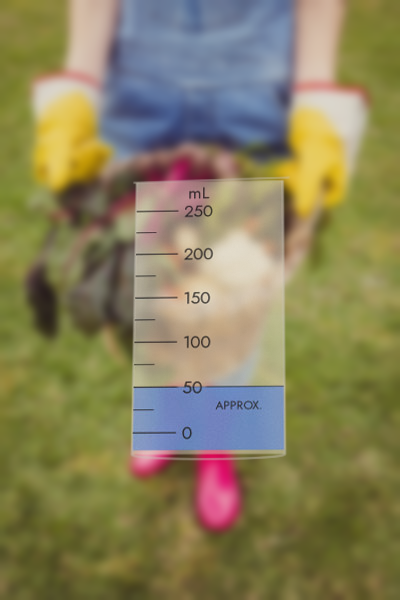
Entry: value=50 unit=mL
